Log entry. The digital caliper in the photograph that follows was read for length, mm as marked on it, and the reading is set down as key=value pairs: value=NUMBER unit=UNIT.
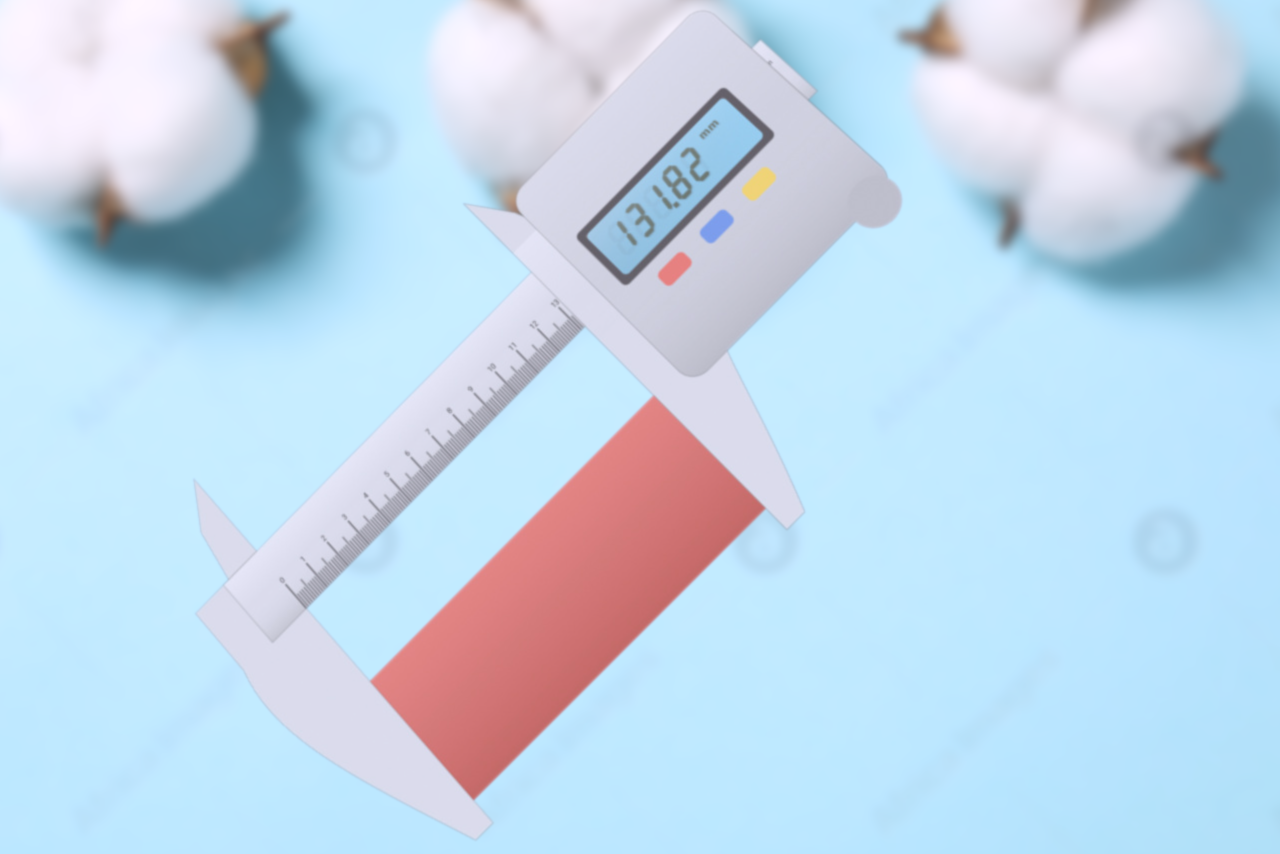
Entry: value=131.82 unit=mm
